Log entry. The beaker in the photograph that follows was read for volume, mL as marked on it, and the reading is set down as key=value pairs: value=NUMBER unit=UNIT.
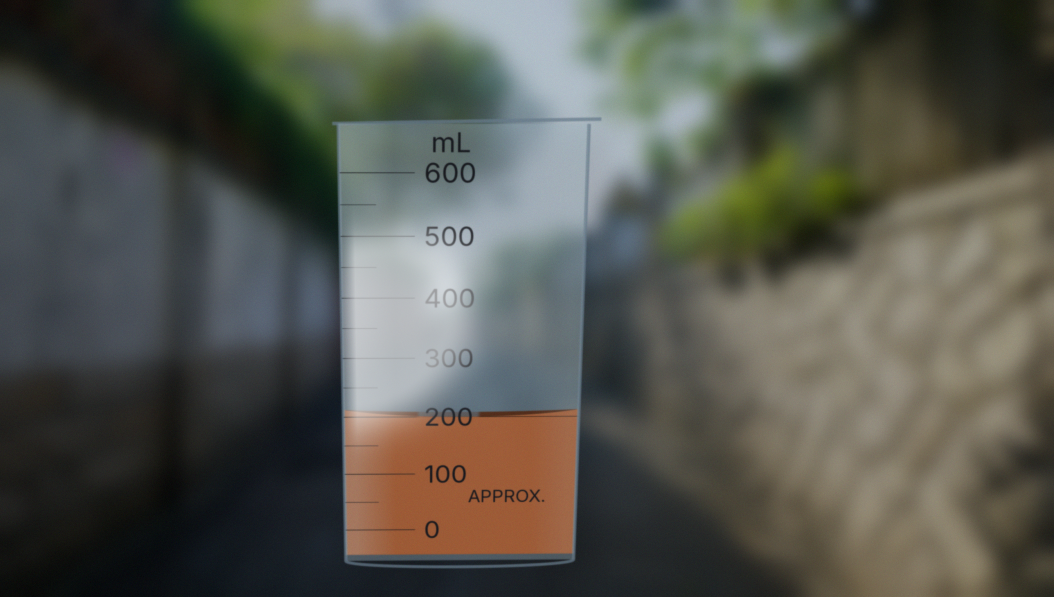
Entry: value=200 unit=mL
